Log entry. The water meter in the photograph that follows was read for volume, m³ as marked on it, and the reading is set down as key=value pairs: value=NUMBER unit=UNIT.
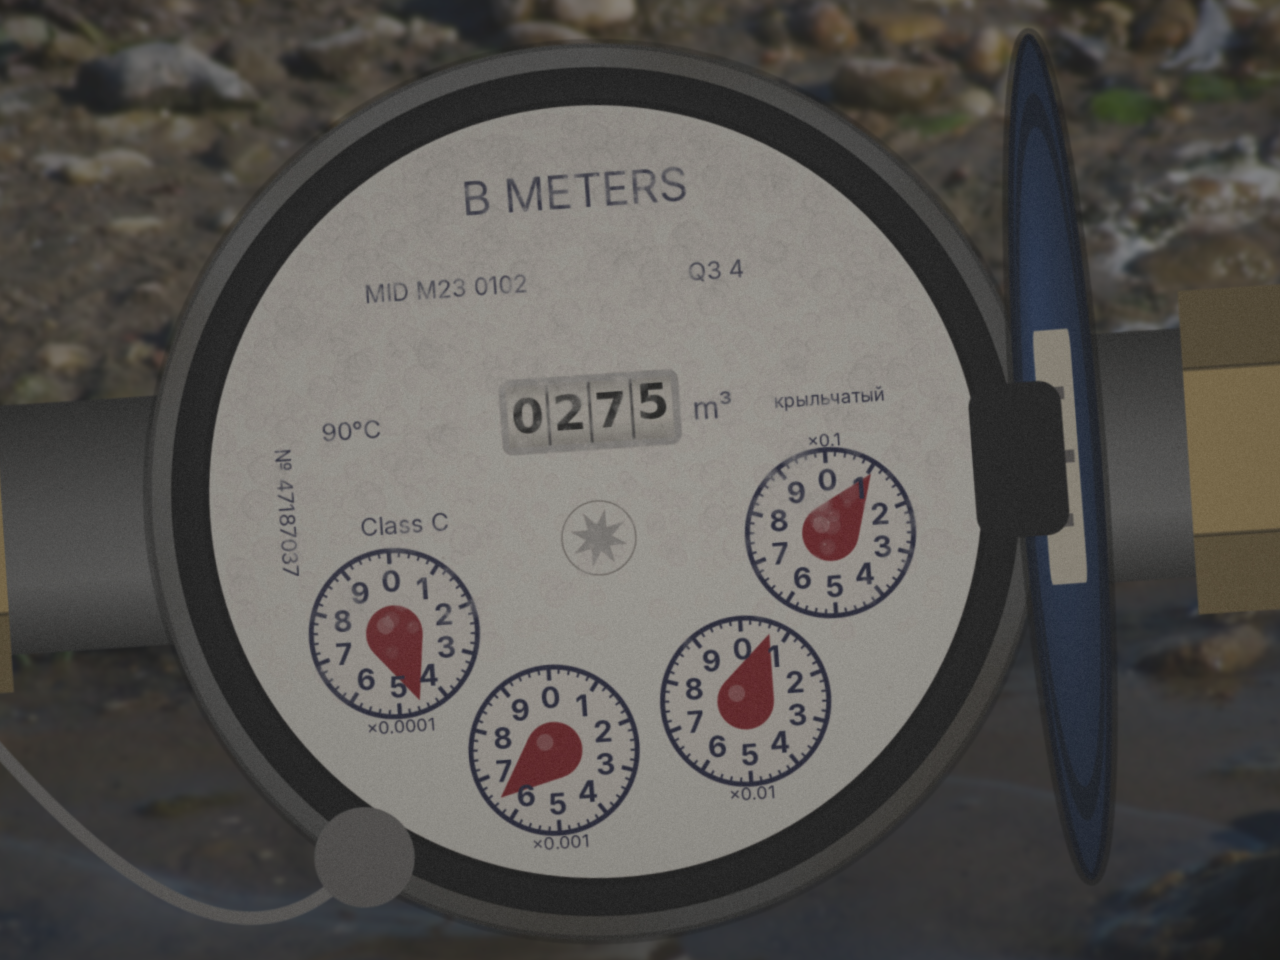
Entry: value=275.1064 unit=m³
